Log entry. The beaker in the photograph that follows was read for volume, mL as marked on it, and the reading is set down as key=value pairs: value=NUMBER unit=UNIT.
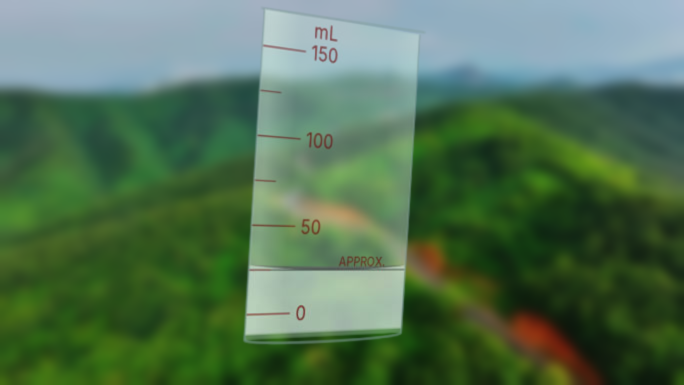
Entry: value=25 unit=mL
